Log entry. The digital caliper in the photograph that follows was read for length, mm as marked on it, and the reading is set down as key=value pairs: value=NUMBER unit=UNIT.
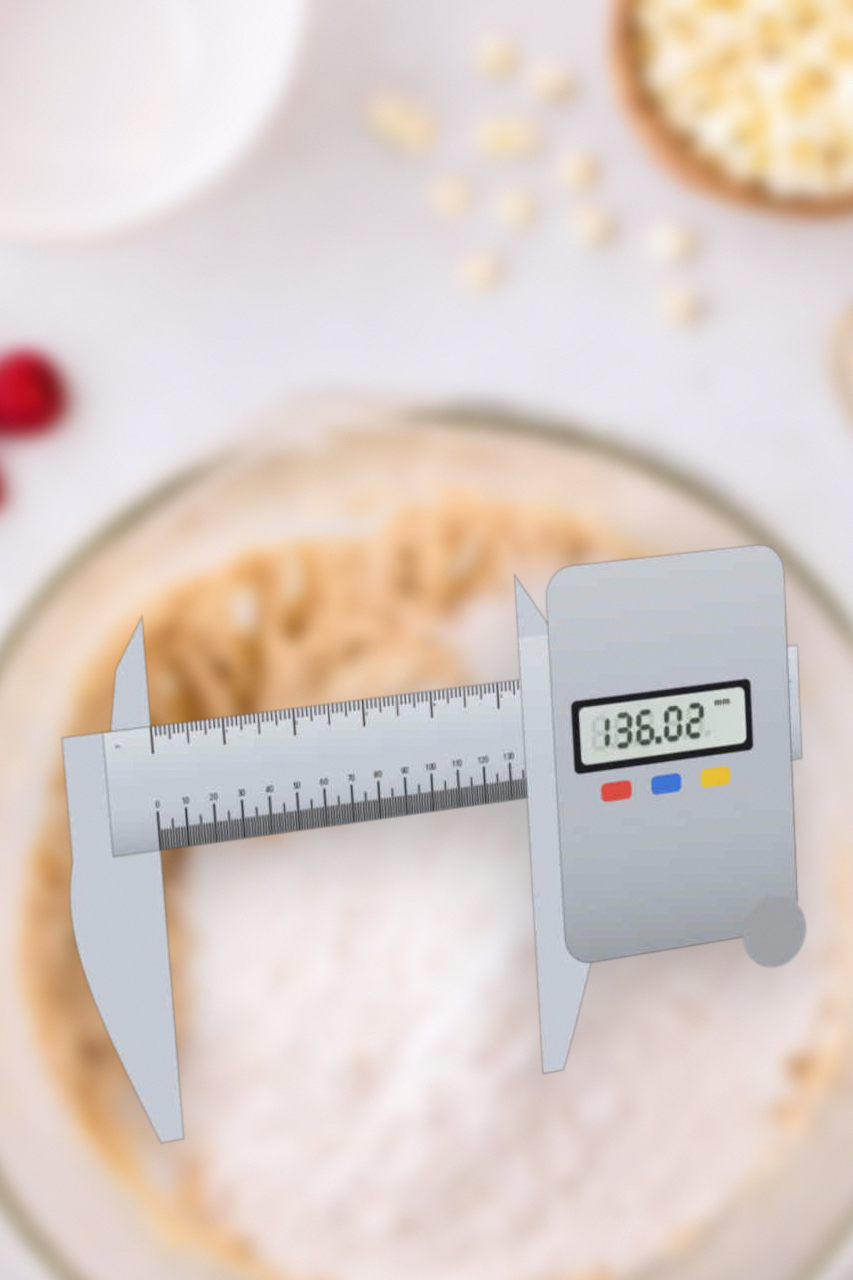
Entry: value=136.02 unit=mm
